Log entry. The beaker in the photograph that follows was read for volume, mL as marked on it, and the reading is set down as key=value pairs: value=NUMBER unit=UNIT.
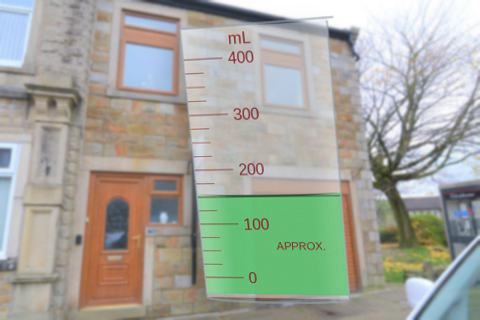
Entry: value=150 unit=mL
